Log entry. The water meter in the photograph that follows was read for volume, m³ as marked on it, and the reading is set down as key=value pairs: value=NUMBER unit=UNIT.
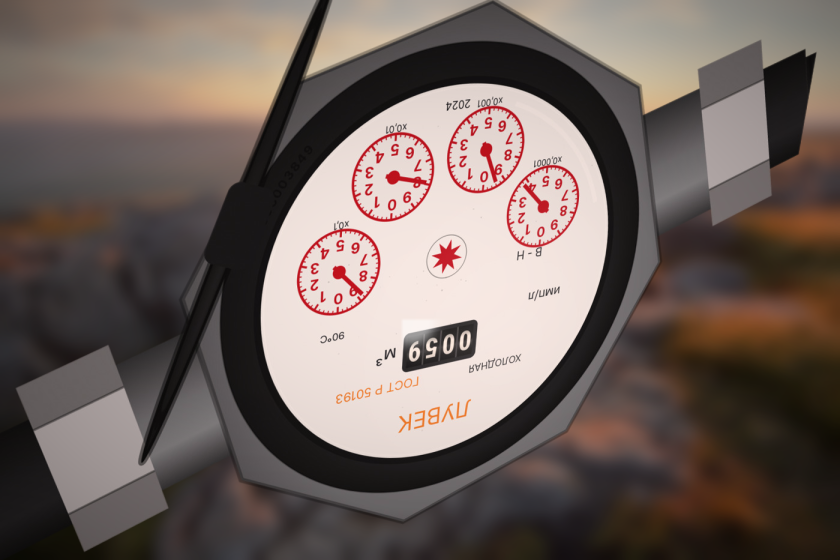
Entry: value=59.8793 unit=m³
